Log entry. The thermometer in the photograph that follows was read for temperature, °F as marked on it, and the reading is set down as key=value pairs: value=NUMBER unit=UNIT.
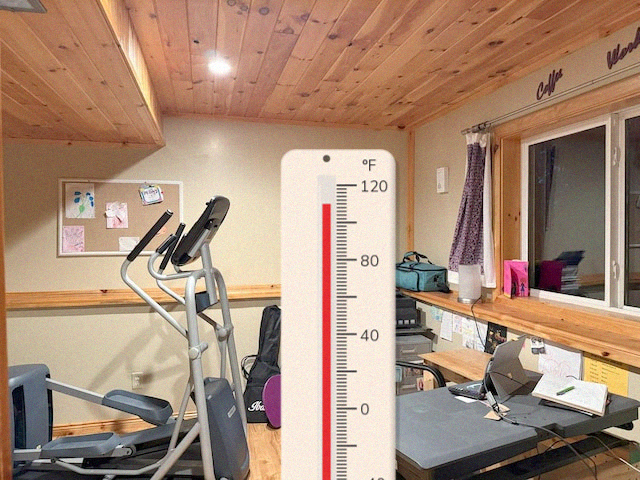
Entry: value=110 unit=°F
